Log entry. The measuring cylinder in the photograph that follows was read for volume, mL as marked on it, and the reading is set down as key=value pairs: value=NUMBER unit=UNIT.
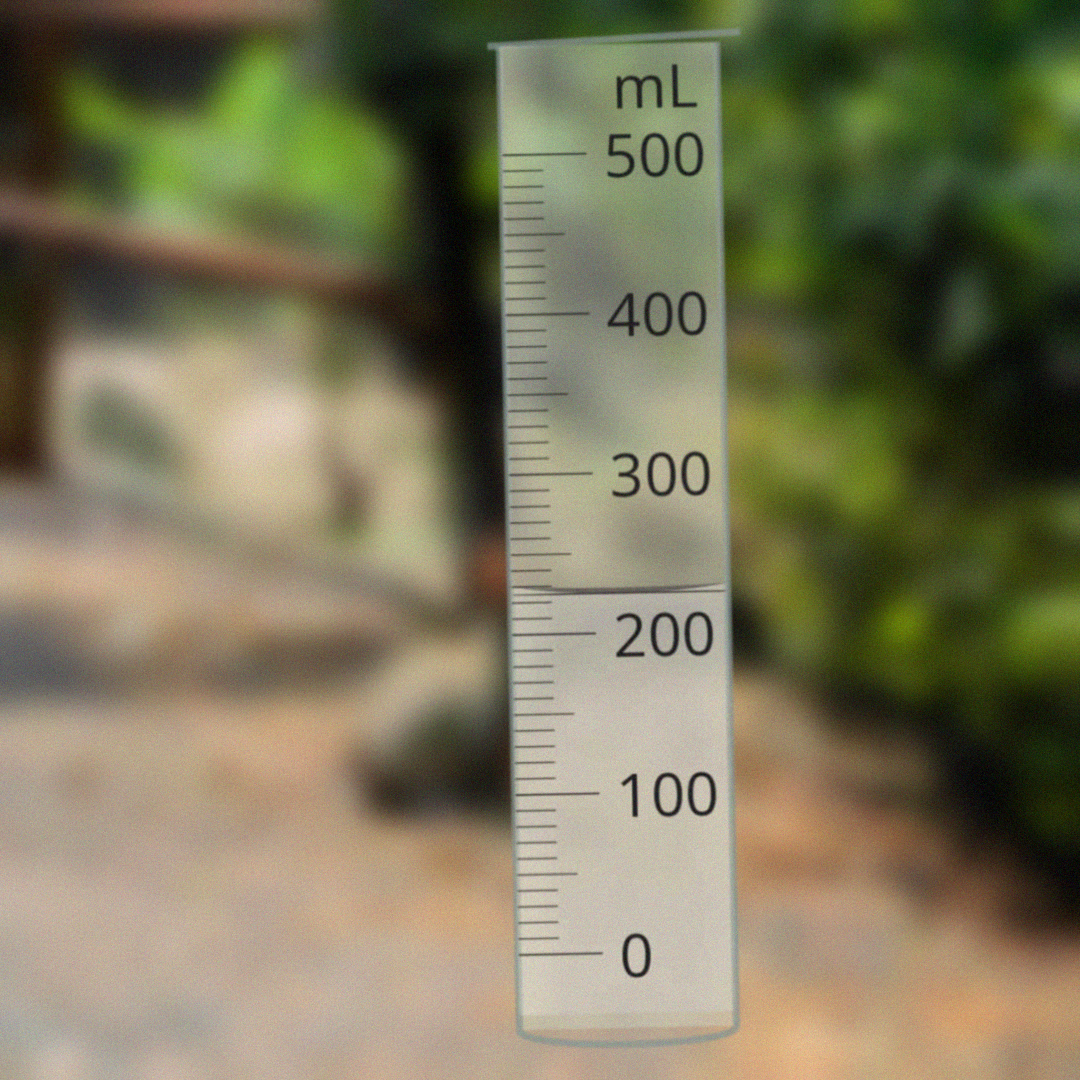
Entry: value=225 unit=mL
